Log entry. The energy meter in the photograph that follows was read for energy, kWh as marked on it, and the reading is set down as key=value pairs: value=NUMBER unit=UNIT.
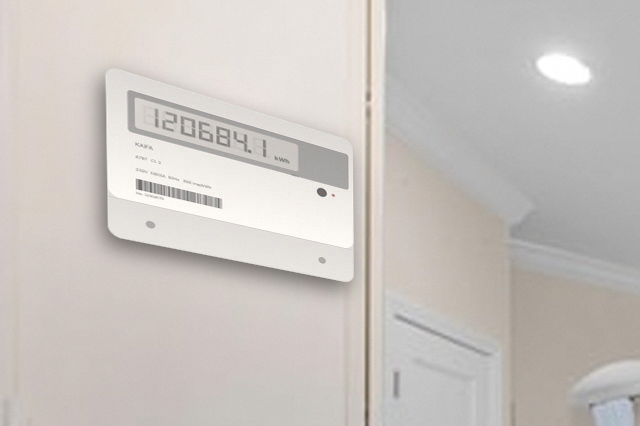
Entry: value=120684.1 unit=kWh
